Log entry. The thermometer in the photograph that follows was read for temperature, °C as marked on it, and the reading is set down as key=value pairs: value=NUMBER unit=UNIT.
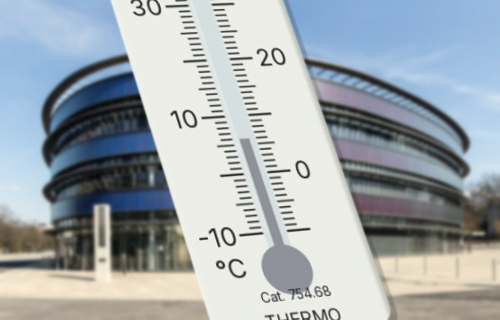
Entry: value=6 unit=°C
